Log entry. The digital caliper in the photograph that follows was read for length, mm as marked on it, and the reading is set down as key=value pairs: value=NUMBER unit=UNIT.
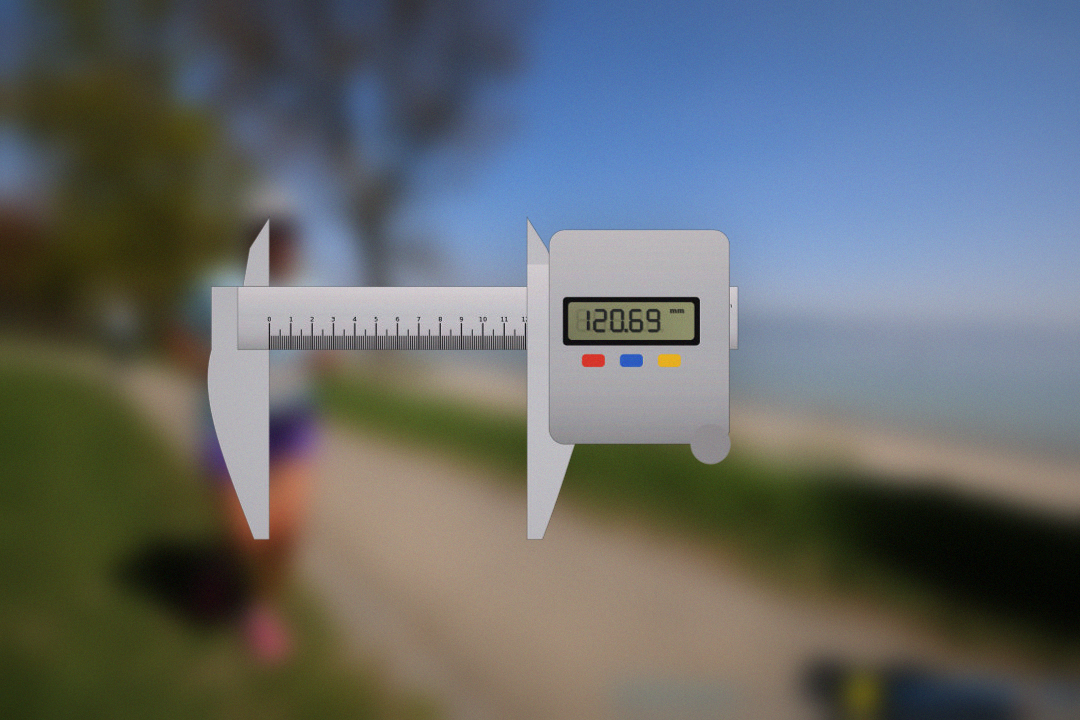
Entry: value=120.69 unit=mm
